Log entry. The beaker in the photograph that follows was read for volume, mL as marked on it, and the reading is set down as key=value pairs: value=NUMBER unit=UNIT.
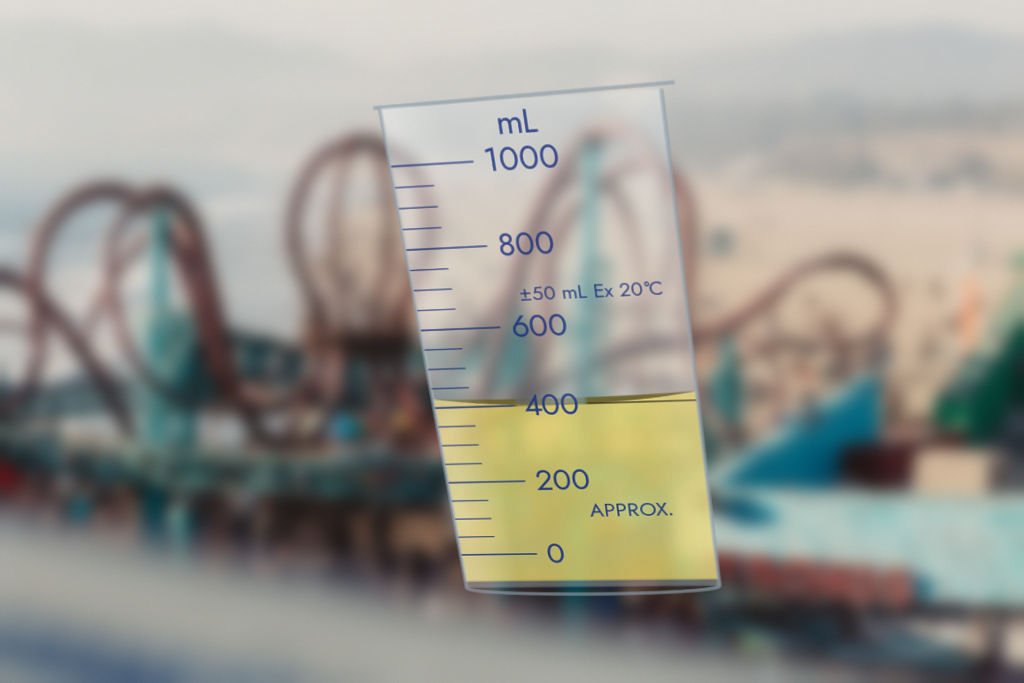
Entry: value=400 unit=mL
